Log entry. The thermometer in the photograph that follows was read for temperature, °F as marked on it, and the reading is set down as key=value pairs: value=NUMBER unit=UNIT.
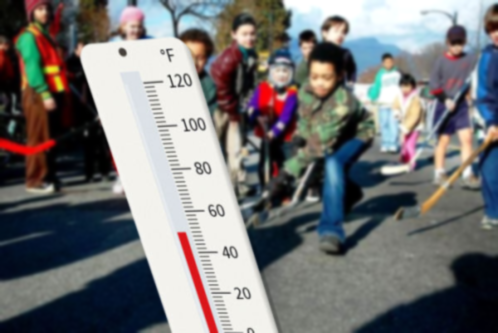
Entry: value=50 unit=°F
